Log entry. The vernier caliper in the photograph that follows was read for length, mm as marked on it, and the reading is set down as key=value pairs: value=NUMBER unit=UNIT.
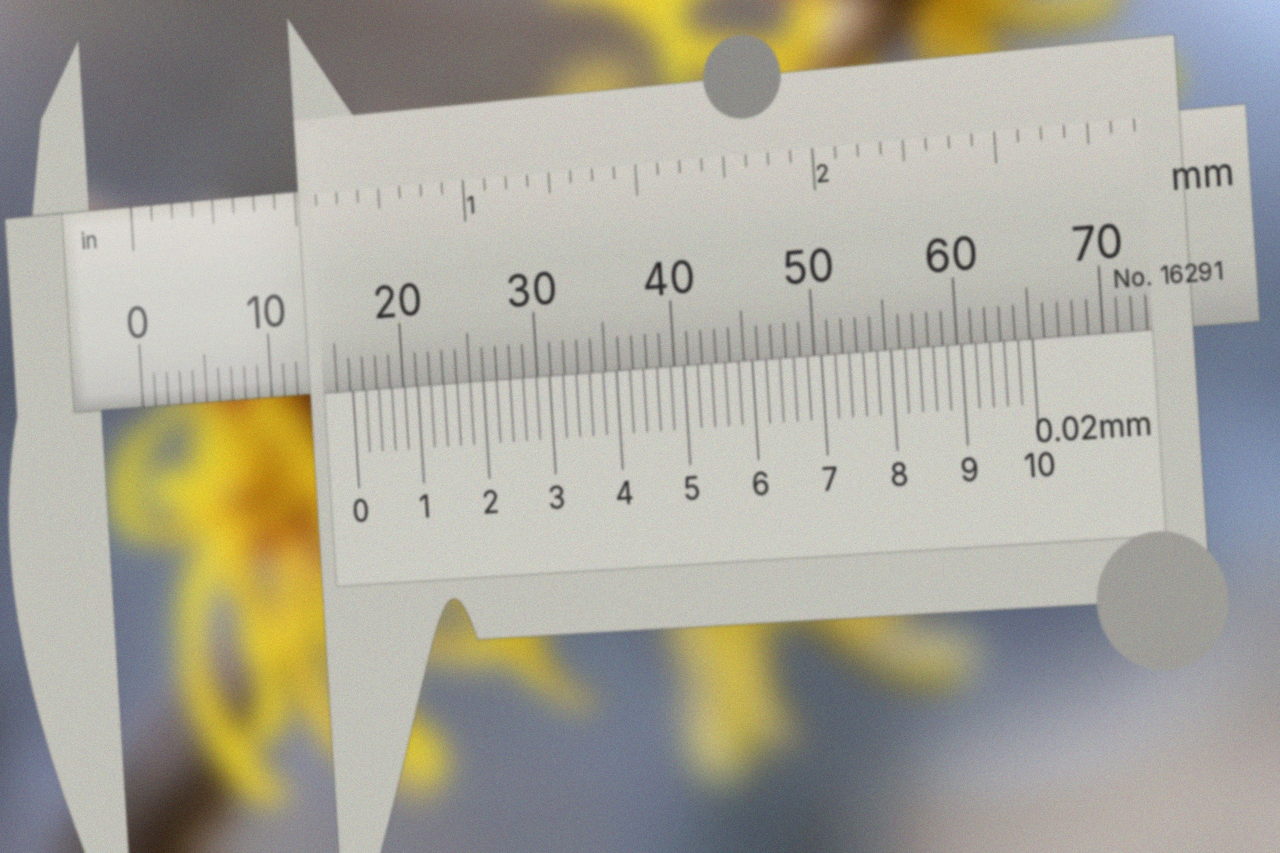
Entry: value=16.2 unit=mm
